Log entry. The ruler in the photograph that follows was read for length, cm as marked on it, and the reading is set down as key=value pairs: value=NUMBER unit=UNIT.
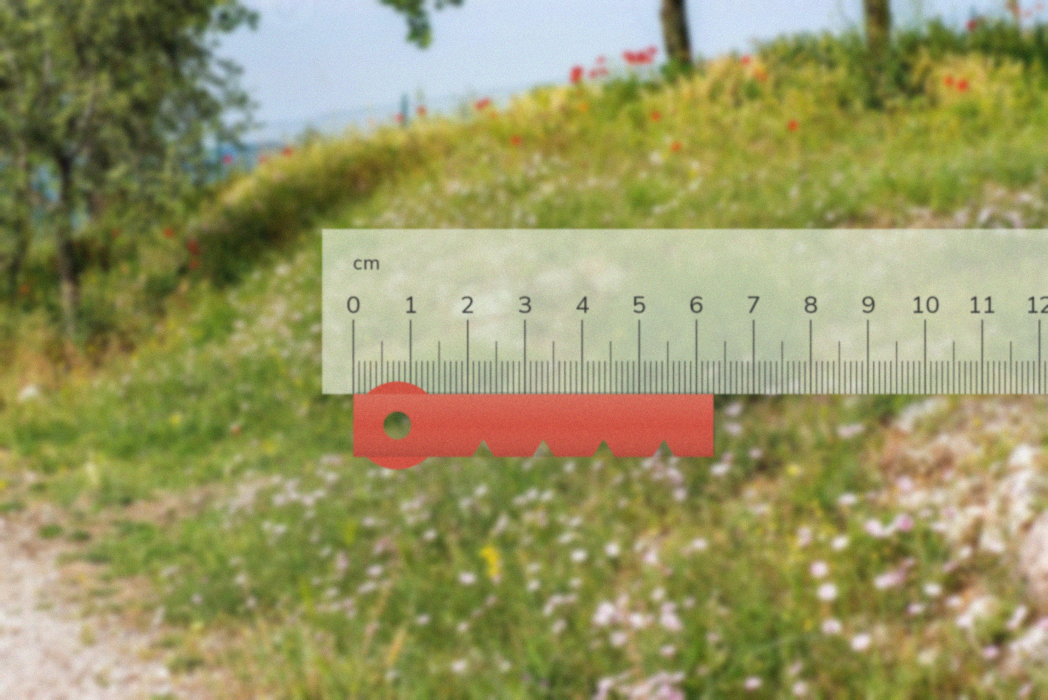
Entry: value=6.3 unit=cm
